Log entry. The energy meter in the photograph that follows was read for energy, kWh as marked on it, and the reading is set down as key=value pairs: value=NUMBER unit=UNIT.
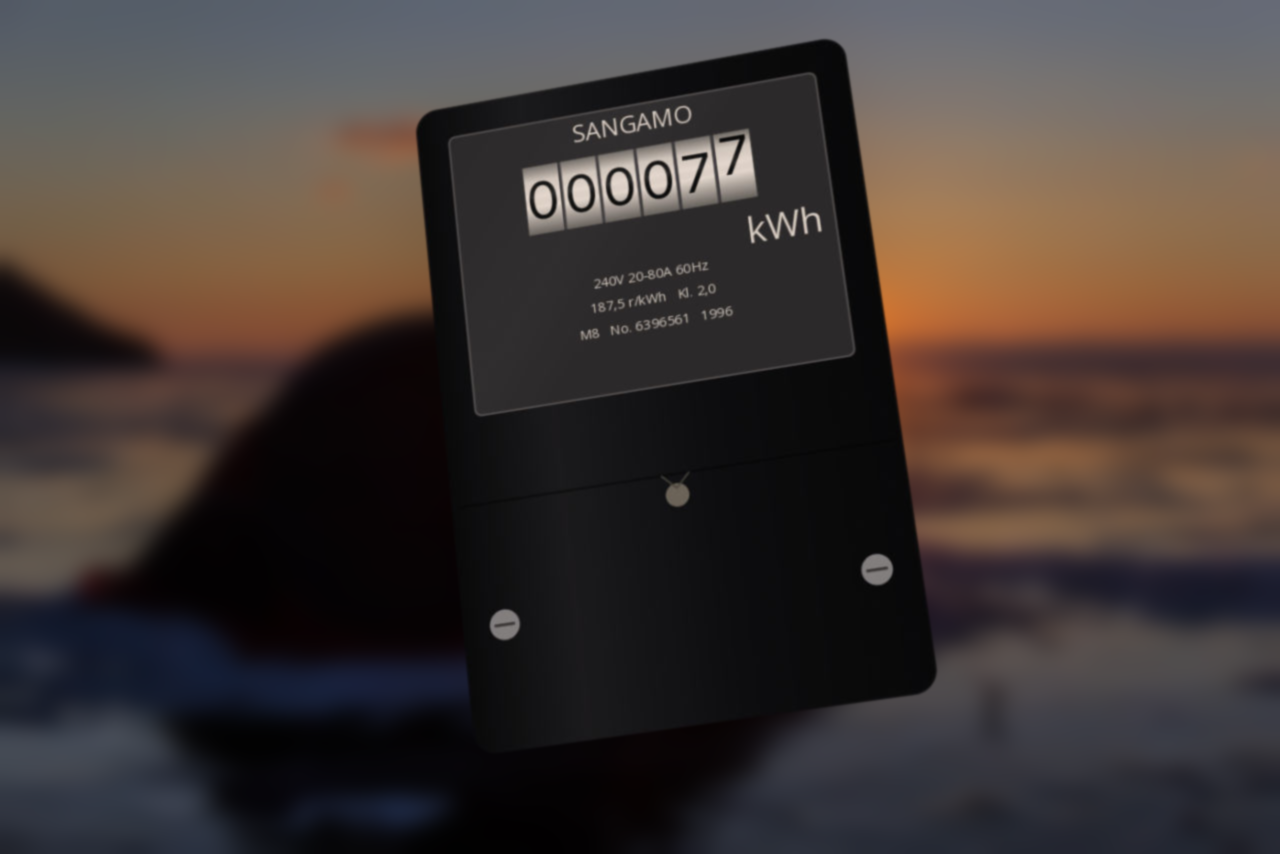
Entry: value=77 unit=kWh
